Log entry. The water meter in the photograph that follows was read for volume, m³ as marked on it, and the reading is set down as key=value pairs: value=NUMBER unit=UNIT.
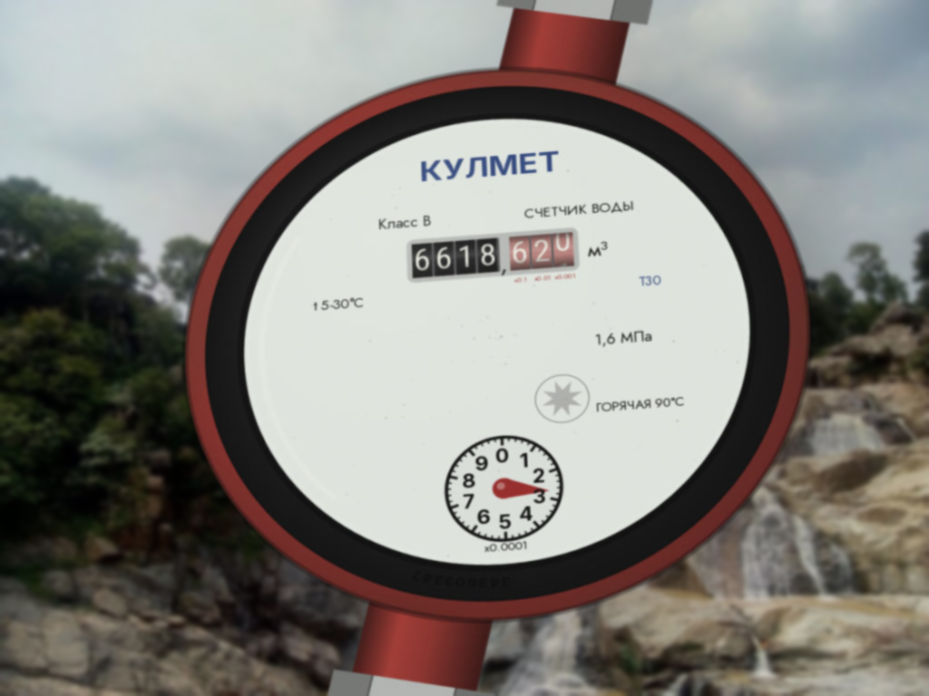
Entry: value=6618.6202 unit=m³
